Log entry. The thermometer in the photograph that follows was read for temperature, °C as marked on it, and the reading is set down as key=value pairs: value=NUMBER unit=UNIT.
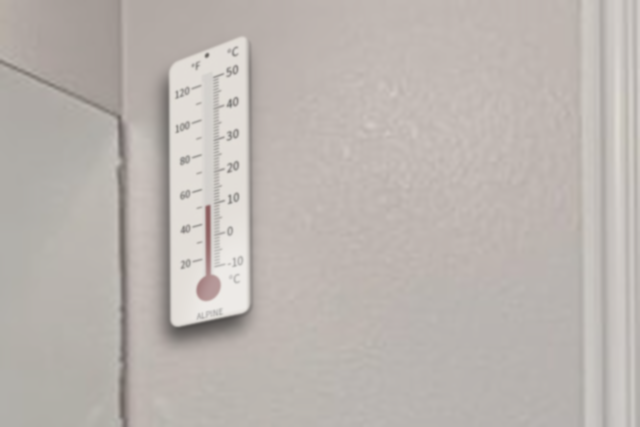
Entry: value=10 unit=°C
